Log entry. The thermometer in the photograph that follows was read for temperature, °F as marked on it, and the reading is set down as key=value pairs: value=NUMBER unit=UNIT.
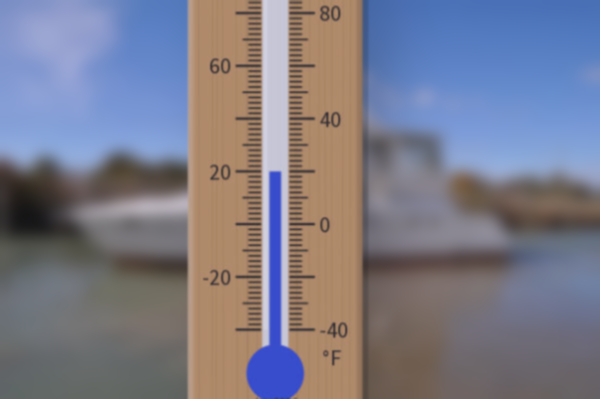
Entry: value=20 unit=°F
